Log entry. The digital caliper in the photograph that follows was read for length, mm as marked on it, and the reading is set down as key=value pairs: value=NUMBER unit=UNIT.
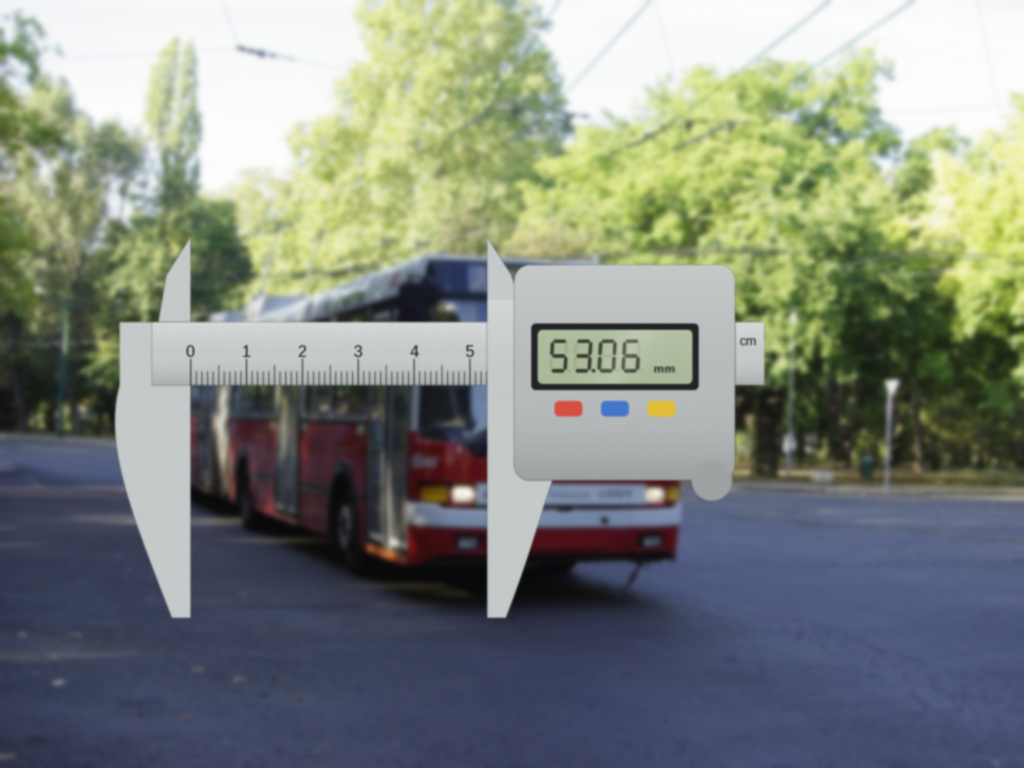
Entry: value=53.06 unit=mm
